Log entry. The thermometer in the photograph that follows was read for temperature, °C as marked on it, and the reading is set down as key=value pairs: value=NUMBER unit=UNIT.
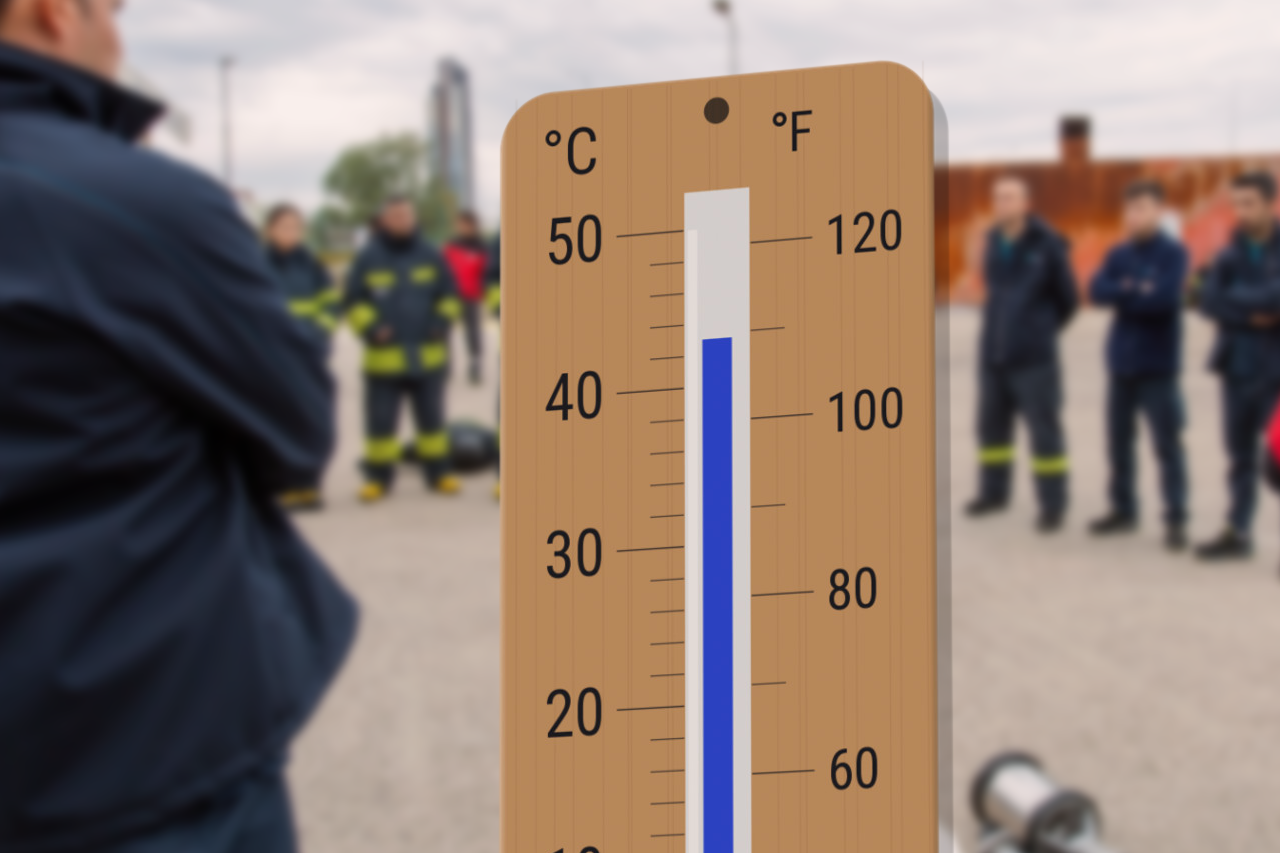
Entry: value=43 unit=°C
